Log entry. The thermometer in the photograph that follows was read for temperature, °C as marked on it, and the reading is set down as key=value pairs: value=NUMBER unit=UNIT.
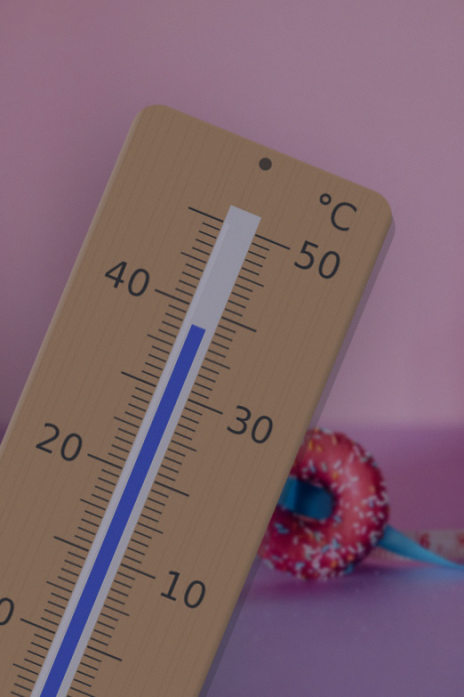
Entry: value=38 unit=°C
